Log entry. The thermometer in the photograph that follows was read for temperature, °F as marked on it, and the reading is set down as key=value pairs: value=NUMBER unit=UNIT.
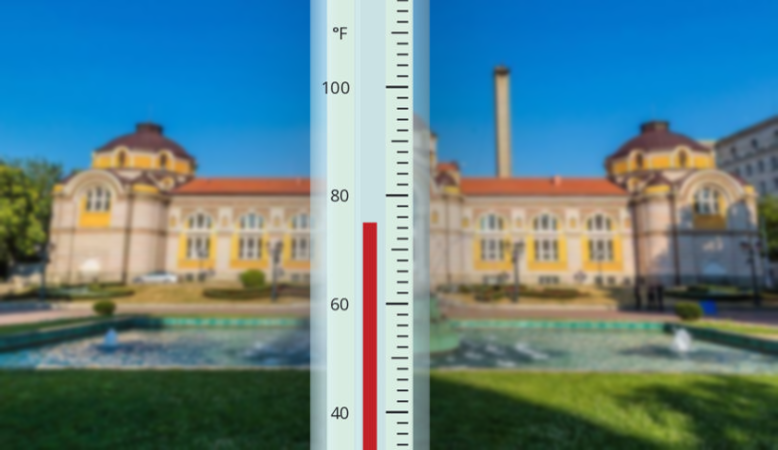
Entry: value=75 unit=°F
